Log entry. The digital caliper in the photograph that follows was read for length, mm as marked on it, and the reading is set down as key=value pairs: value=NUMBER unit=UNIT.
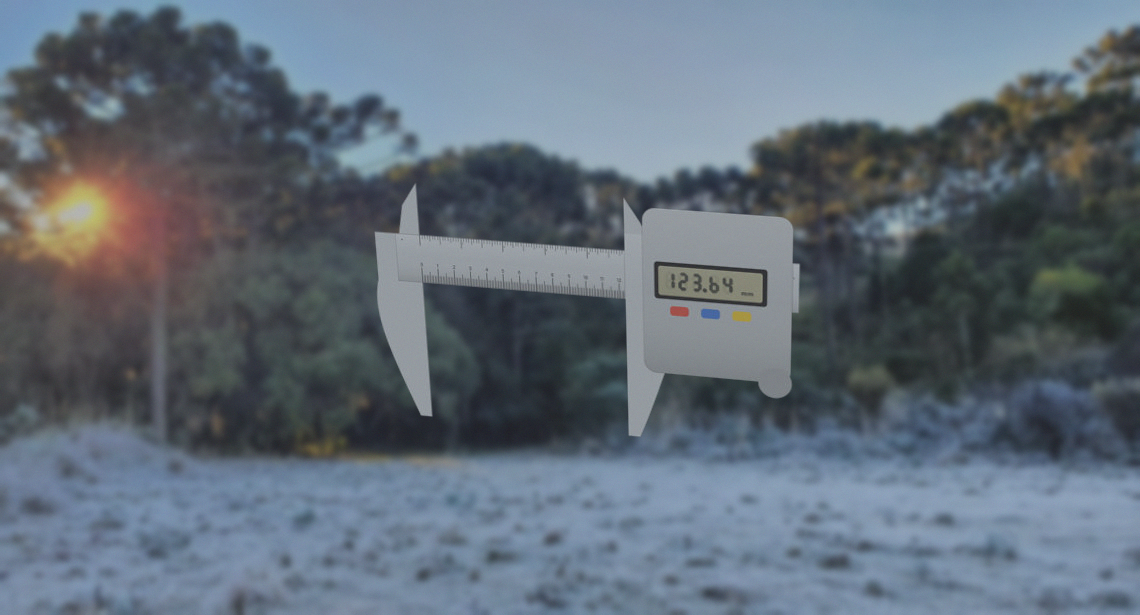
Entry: value=123.64 unit=mm
